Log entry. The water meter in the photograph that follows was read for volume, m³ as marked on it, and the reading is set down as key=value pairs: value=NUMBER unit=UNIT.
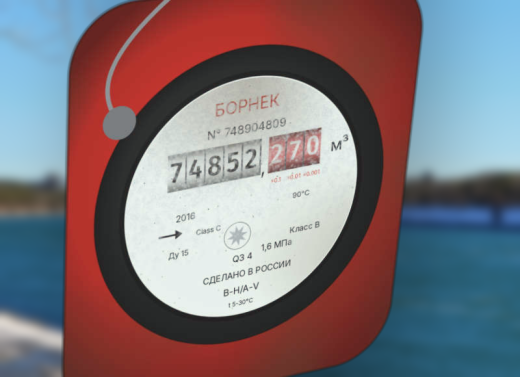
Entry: value=74852.270 unit=m³
